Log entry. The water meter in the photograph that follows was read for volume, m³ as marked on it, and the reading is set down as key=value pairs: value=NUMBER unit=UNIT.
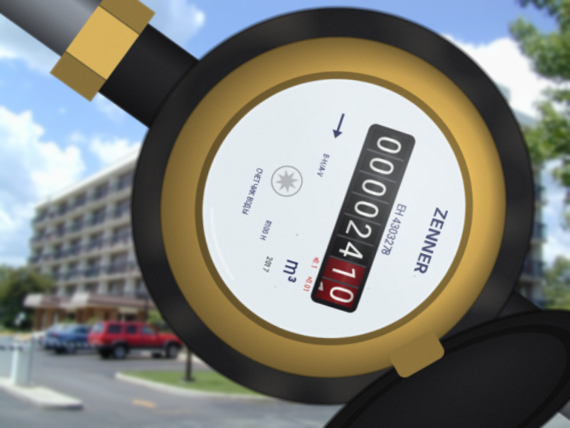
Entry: value=24.10 unit=m³
